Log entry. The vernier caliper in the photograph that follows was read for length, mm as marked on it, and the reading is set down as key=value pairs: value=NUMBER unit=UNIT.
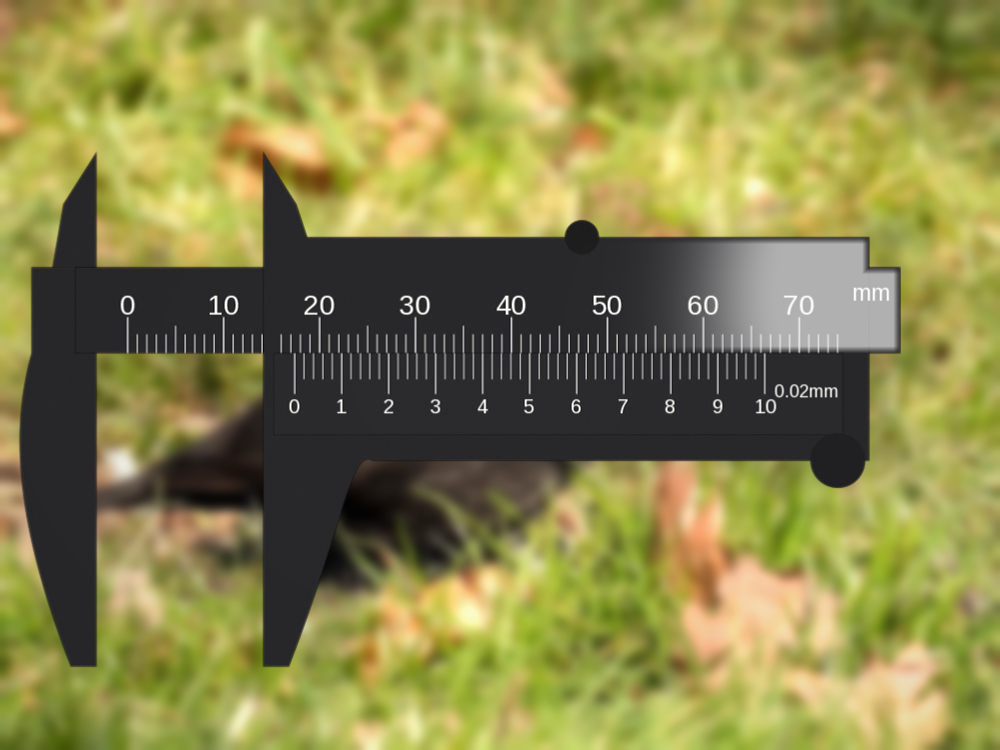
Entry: value=17.4 unit=mm
